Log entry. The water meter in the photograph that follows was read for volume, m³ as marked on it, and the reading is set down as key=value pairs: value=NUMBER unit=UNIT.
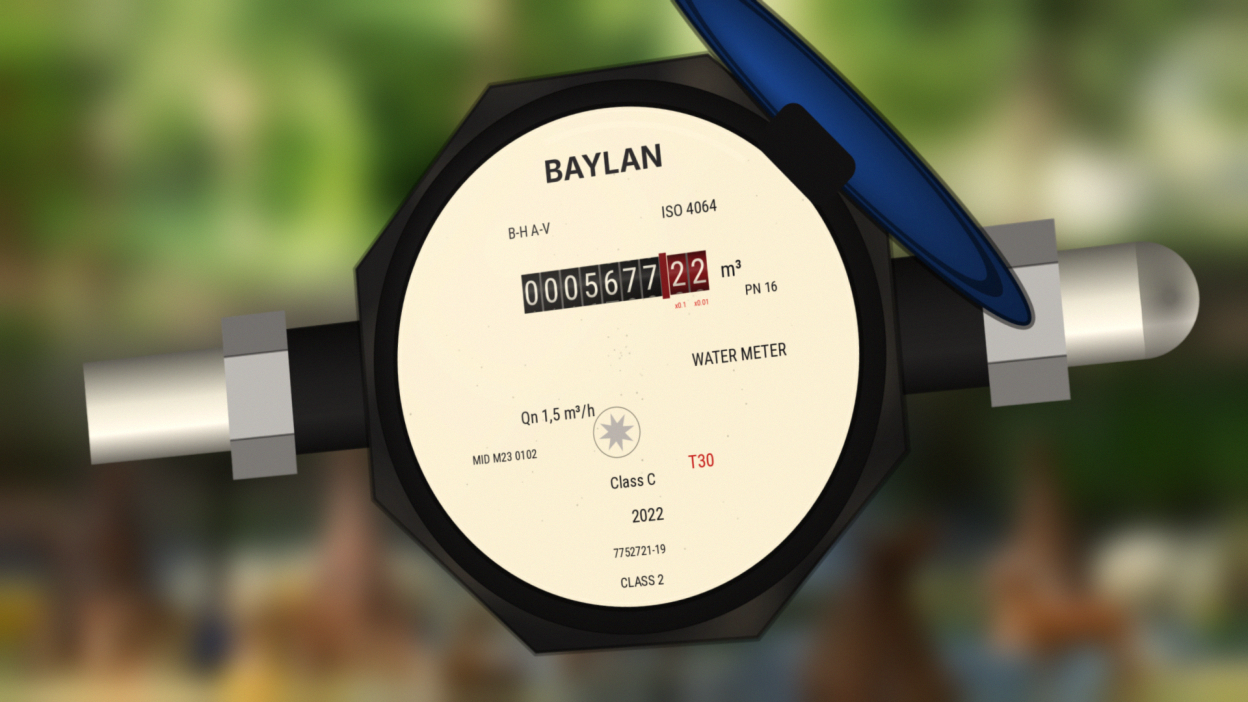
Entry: value=5677.22 unit=m³
